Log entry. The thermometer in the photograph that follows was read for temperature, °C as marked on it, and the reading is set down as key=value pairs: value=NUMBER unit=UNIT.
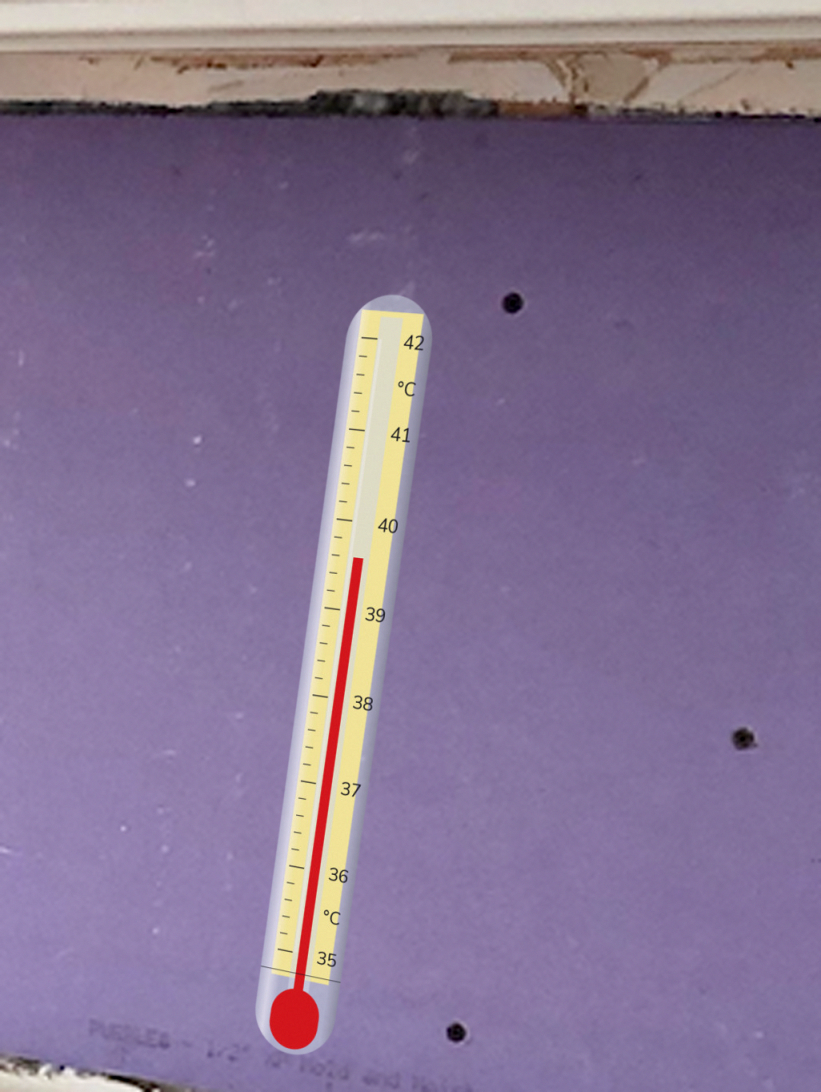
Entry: value=39.6 unit=°C
